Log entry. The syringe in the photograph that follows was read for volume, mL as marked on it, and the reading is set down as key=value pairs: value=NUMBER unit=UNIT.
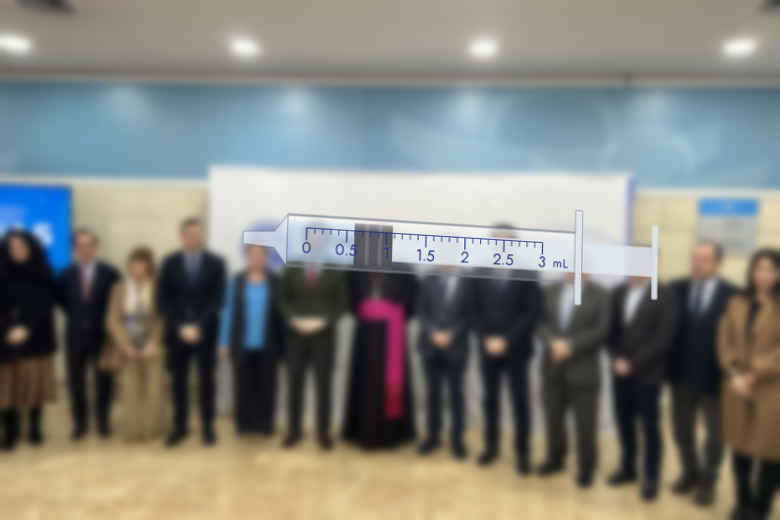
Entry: value=0.6 unit=mL
